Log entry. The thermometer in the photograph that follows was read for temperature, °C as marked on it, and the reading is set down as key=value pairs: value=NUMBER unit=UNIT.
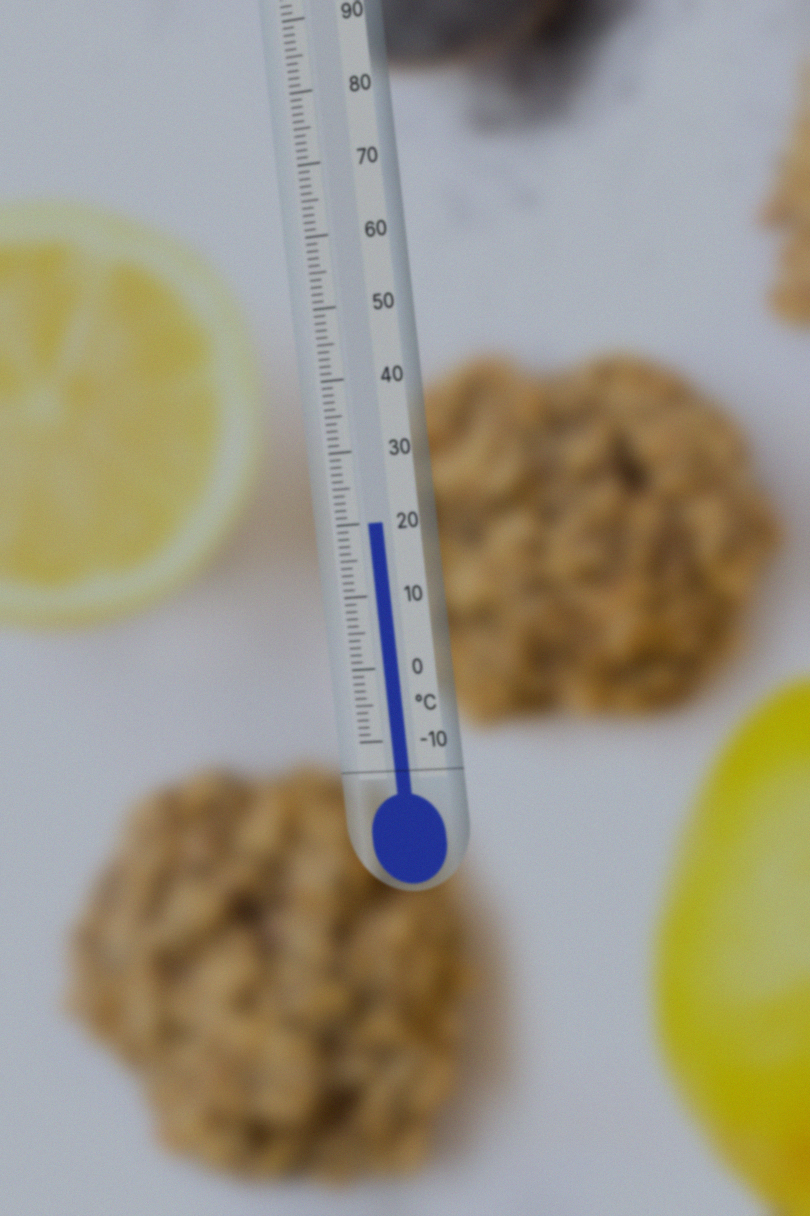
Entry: value=20 unit=°C
